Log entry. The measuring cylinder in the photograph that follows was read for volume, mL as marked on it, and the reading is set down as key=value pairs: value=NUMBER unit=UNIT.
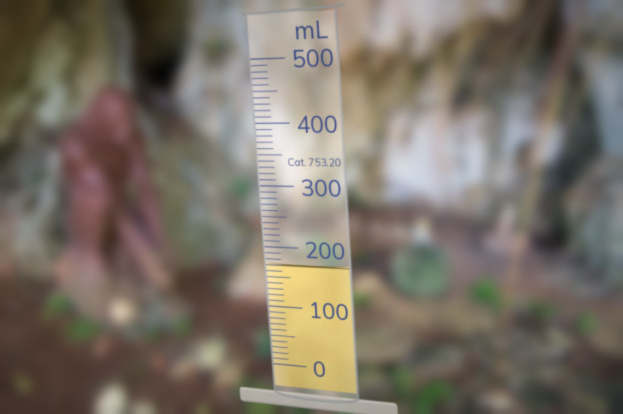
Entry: value=170 unit=mL
